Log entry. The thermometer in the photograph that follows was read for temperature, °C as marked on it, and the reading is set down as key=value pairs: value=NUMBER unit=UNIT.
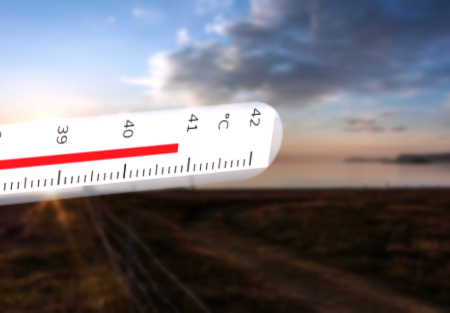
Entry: value=40.8 unit=°C
